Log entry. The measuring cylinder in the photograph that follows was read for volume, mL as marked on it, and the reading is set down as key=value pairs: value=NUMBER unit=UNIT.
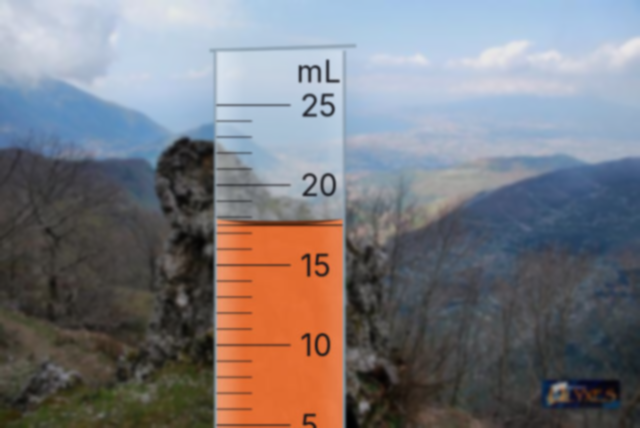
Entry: value=17.5 unit=mL
